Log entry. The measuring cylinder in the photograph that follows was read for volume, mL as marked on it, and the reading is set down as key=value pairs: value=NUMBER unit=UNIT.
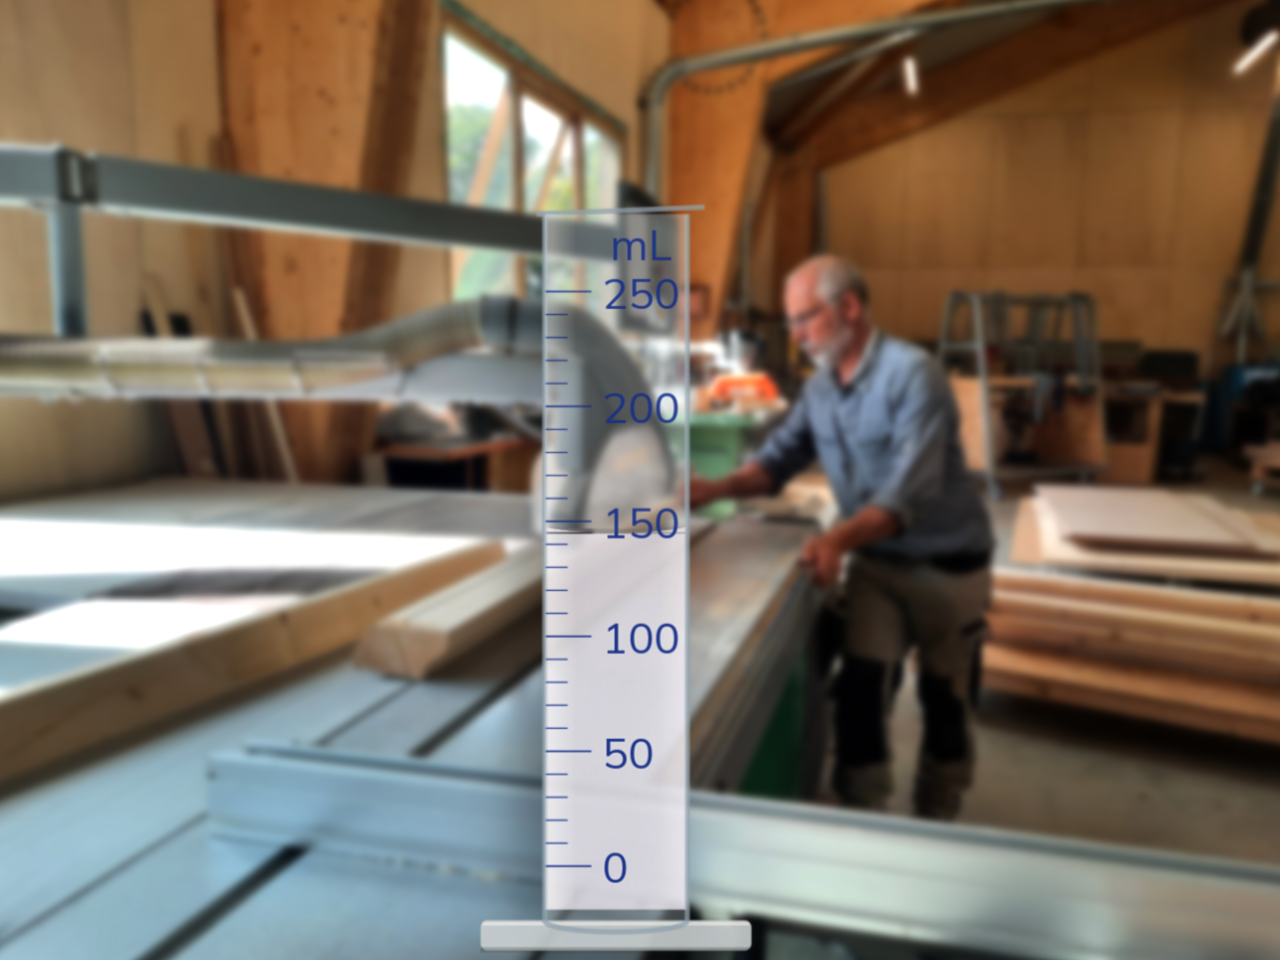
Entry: value=145 unit=mL
